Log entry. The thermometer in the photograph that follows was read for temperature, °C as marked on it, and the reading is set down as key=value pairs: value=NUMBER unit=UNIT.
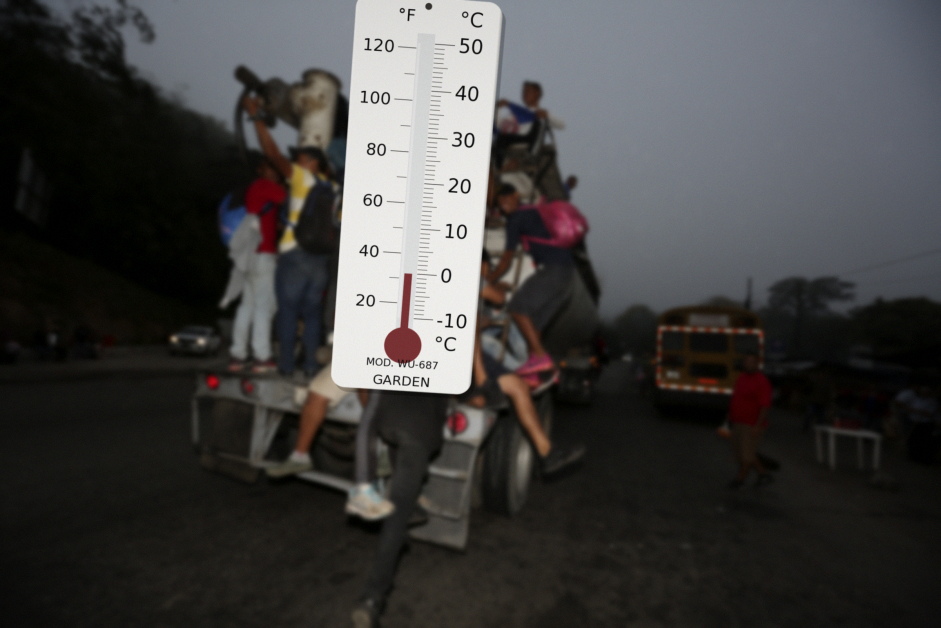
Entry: value=0 unit=°C
